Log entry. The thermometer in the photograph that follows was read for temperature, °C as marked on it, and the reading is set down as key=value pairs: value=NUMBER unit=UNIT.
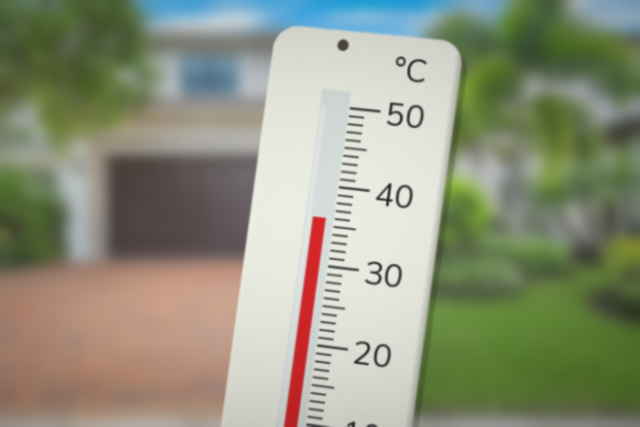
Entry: value=36 unit=°C
